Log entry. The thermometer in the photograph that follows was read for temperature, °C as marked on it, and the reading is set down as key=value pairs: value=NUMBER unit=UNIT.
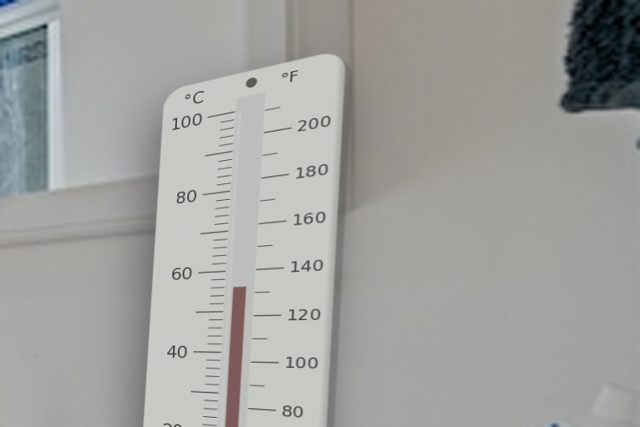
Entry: value=56 unit=°C
